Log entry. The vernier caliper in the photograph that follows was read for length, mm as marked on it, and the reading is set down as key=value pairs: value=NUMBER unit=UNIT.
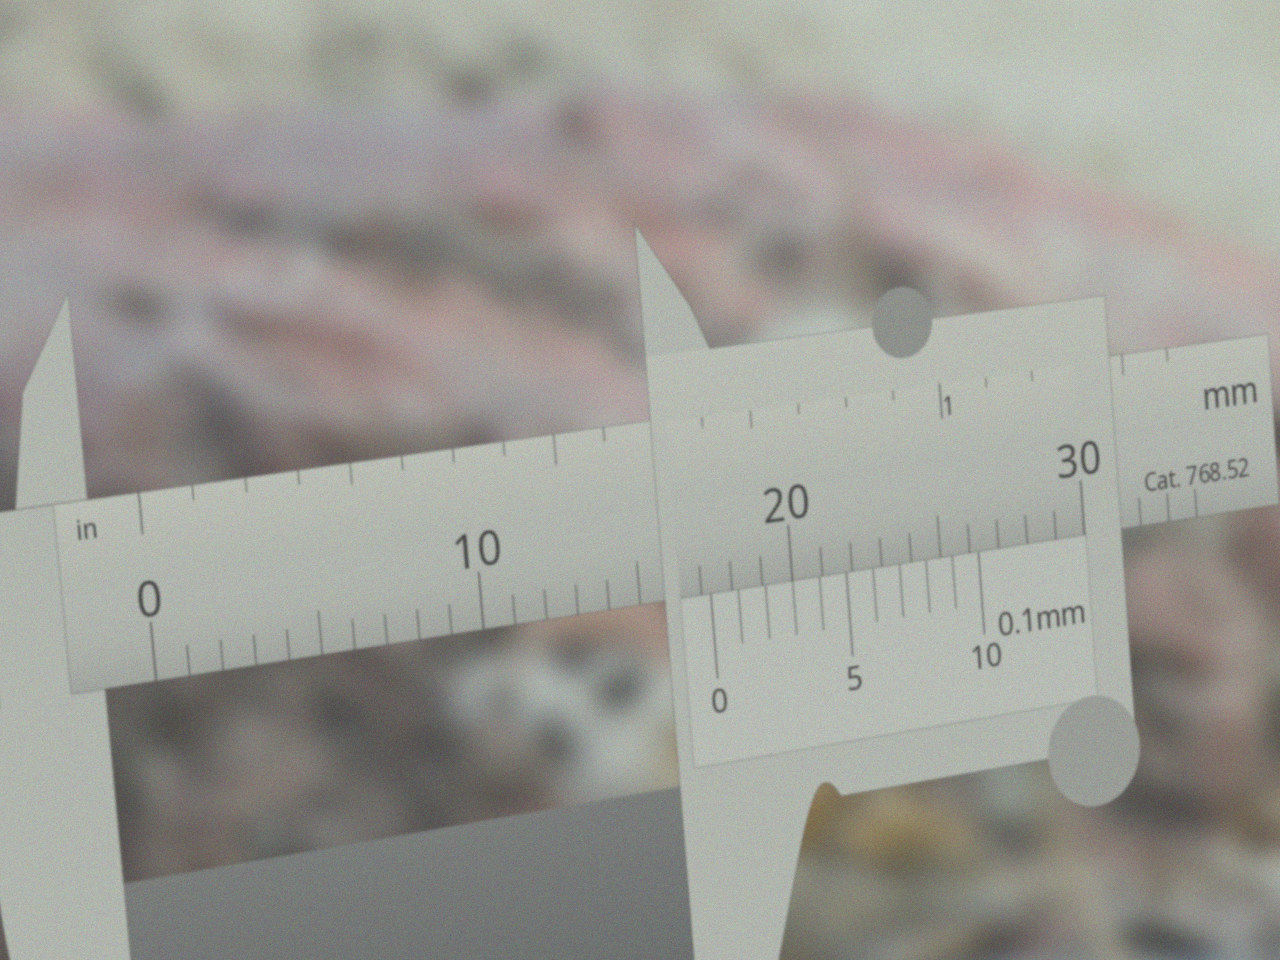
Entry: value=17.3 unit=mm
